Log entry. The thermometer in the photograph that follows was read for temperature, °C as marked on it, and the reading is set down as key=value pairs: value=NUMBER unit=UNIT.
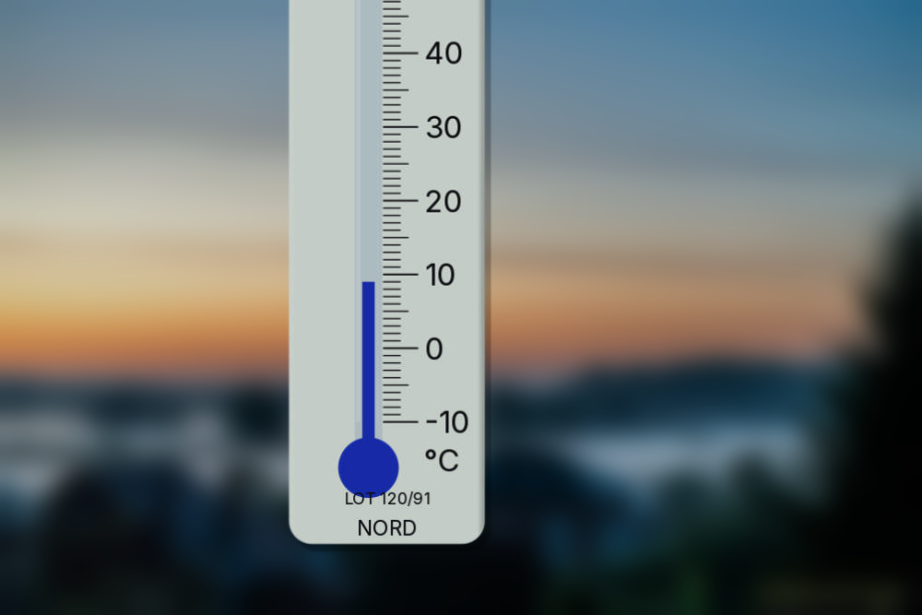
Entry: value=9 unit=°C
